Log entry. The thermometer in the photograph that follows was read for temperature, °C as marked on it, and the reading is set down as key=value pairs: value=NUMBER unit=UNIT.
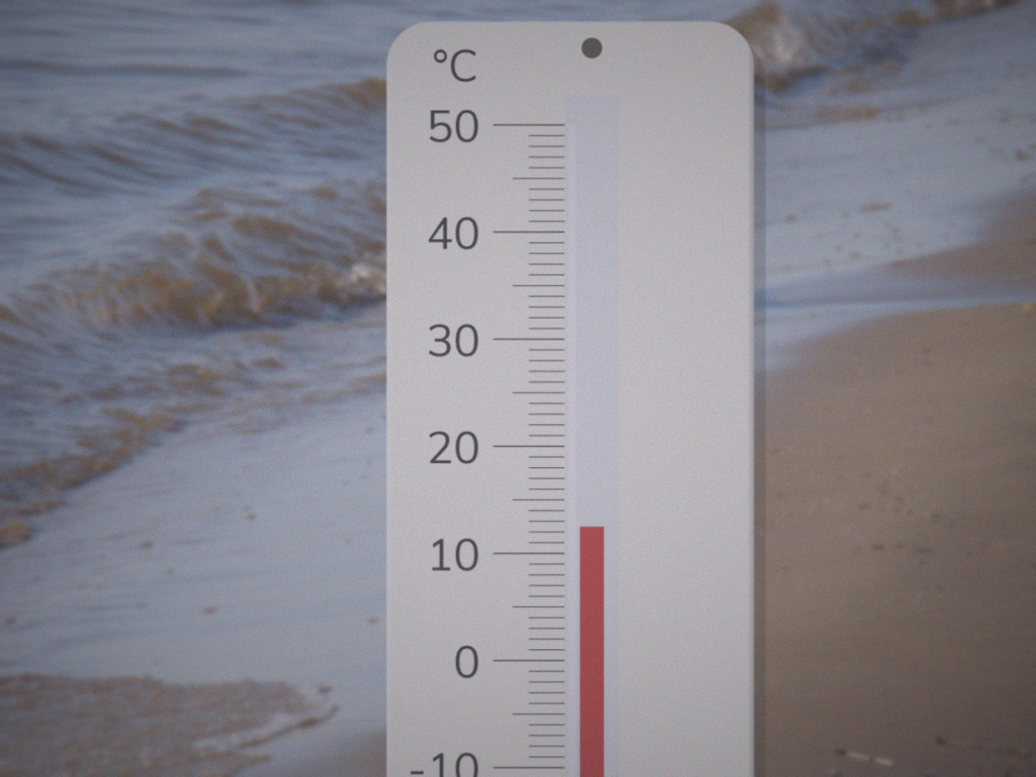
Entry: value=12.5 unit=°C
